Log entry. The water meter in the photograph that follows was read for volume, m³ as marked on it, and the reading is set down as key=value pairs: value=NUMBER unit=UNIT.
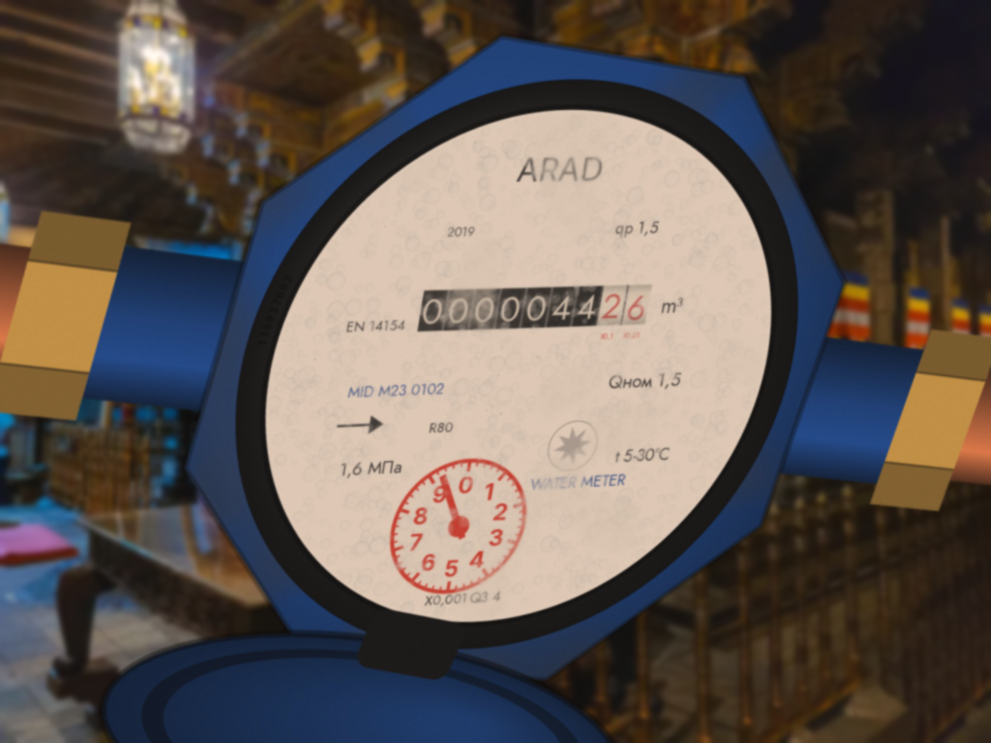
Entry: value=44.259 unit=m³
